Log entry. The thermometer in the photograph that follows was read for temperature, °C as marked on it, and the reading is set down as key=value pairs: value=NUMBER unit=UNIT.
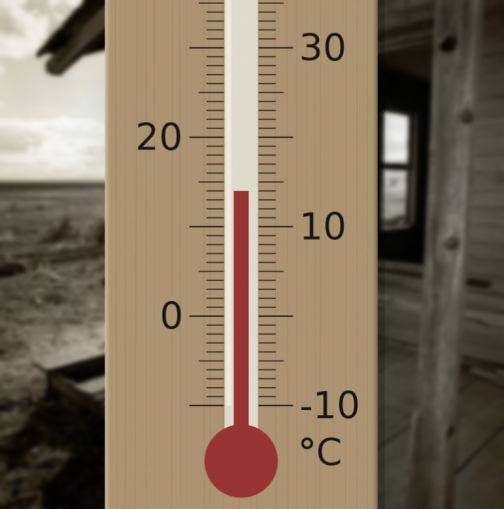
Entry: value=14 unit=°C
